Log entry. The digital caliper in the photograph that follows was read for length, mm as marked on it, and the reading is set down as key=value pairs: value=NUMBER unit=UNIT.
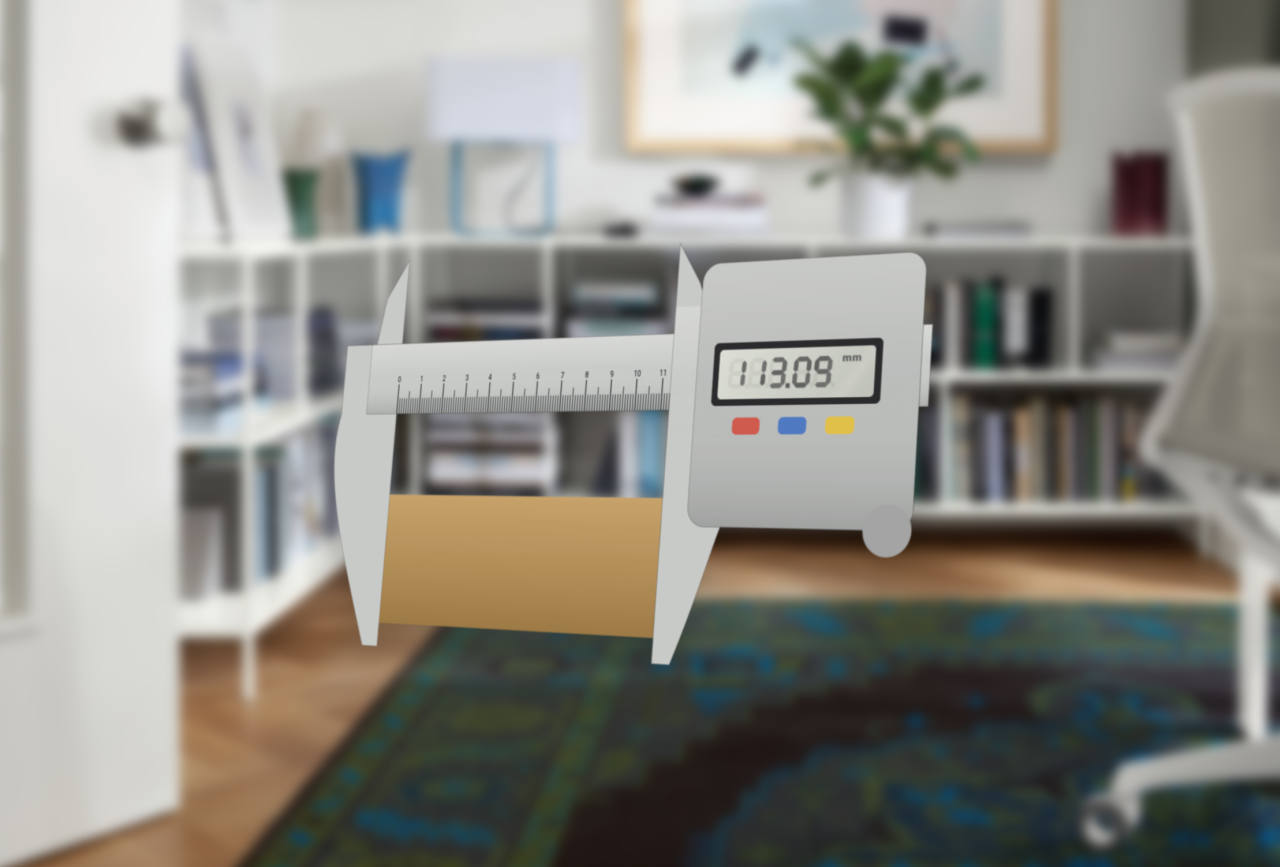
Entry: value=113.09 unit=mm
